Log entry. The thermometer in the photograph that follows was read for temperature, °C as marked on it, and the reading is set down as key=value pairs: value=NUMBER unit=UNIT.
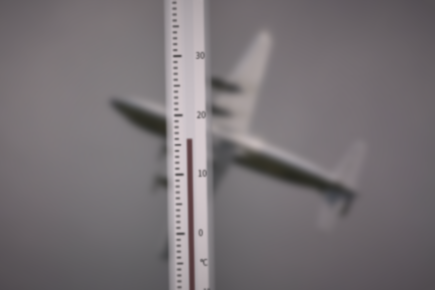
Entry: value=16 unit=°C
